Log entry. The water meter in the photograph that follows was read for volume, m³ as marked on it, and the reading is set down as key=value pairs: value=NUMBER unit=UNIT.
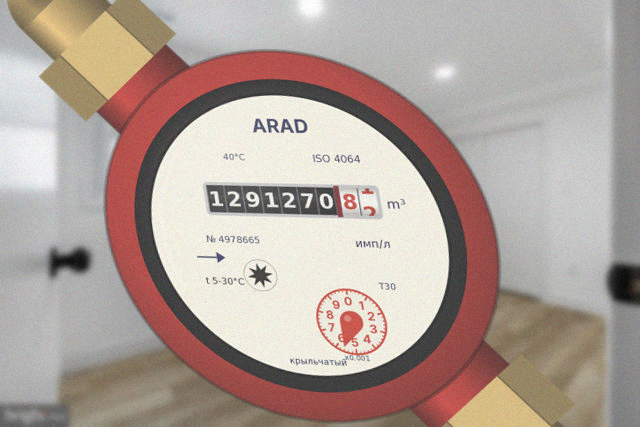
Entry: value=1291270.815 unit=m³
